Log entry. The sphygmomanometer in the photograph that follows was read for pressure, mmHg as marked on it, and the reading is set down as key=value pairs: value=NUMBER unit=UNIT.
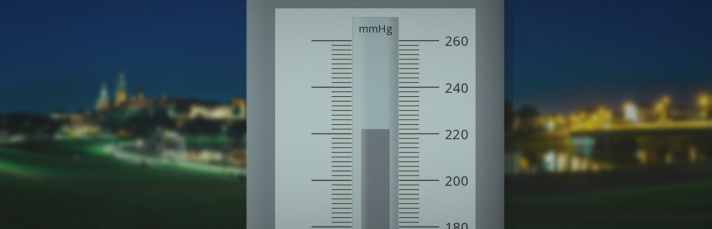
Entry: value=222 unit=mmHg
